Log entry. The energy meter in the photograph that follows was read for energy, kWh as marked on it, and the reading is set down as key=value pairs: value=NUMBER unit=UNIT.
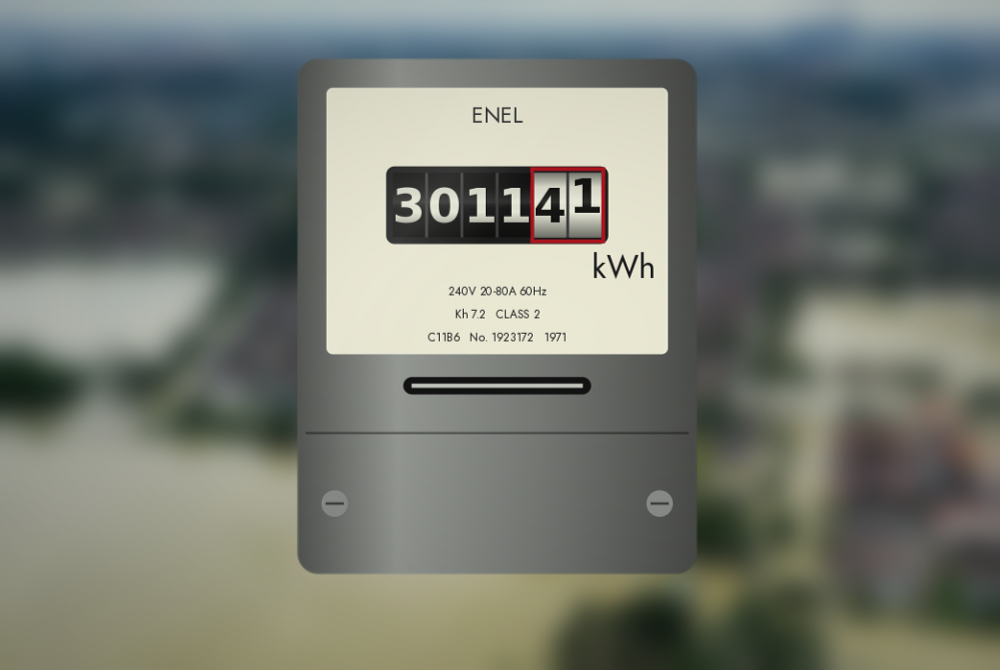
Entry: value=3011.41 unit=kWh
